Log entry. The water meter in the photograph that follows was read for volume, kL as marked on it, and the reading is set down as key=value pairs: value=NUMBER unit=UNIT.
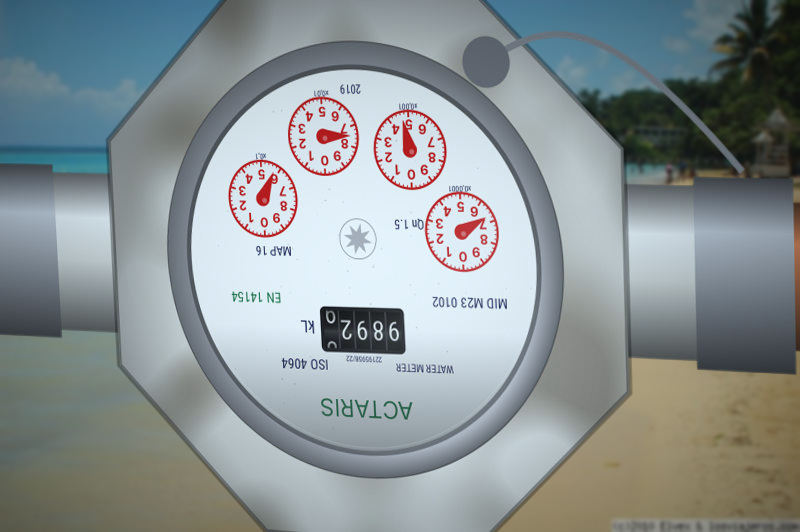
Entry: value=98928.5746 unit=kL
